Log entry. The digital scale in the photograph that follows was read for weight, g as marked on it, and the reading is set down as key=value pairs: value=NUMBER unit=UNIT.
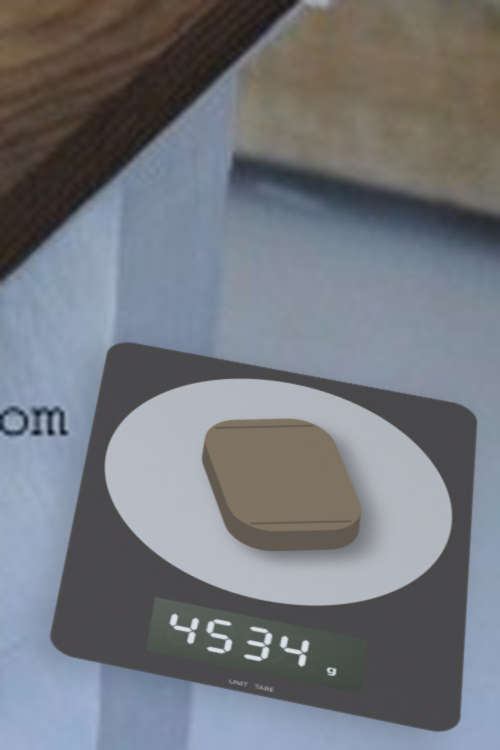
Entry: value=4534 unit=g
